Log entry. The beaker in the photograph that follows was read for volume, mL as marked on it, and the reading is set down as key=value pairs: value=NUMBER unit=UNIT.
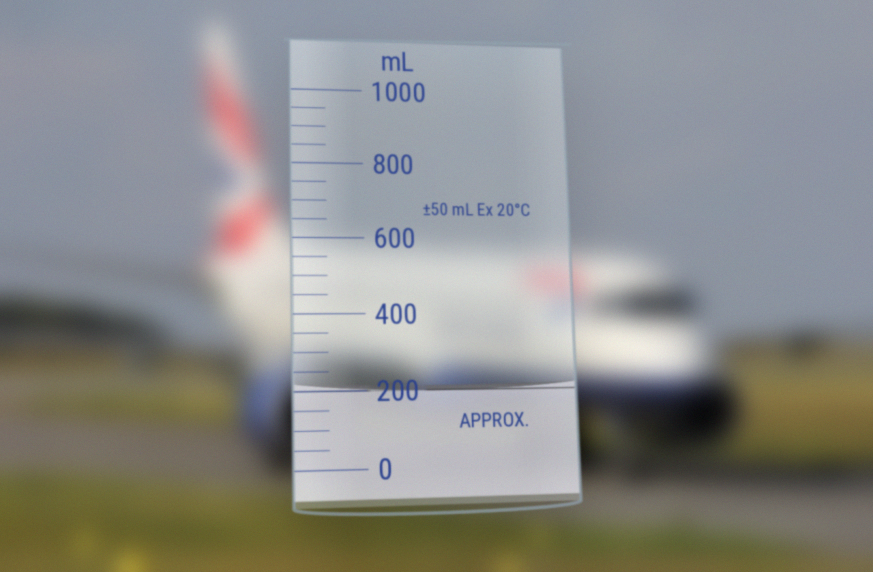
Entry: value=200 unit=mL
